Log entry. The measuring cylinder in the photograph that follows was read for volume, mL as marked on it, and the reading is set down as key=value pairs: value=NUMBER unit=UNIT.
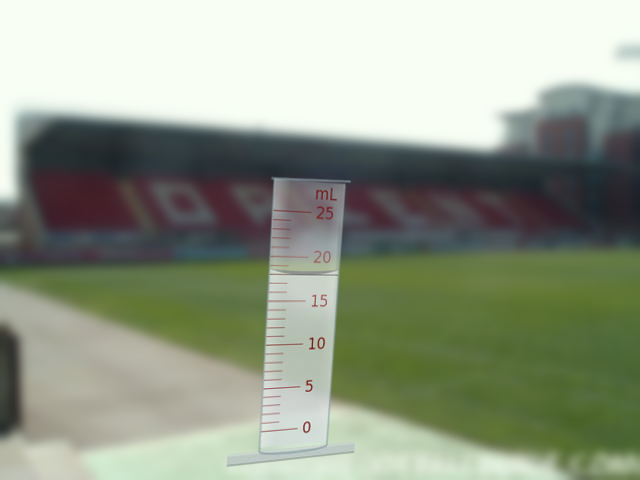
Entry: value=18 unit=mL
